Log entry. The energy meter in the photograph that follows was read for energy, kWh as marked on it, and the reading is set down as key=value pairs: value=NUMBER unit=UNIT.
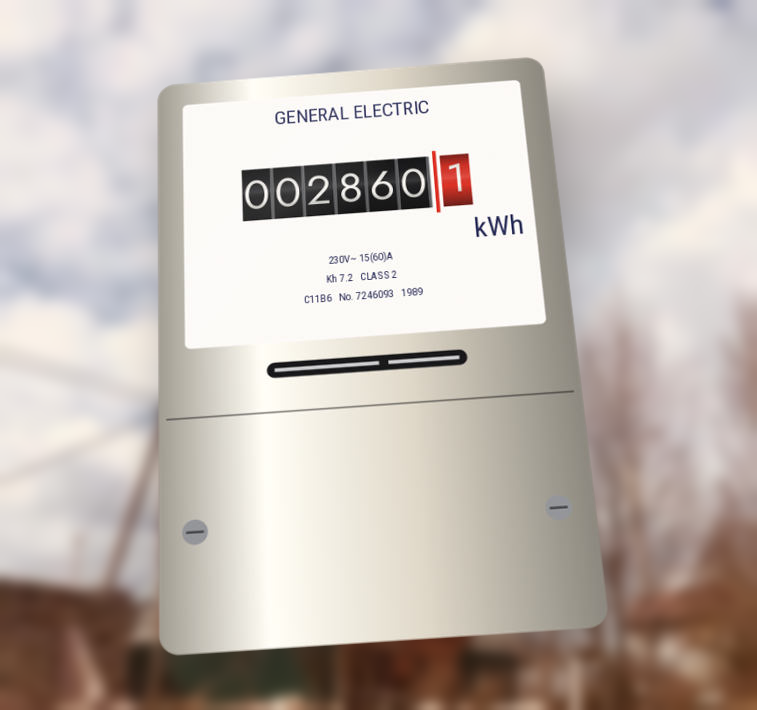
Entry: value=2860.1 unit=kWh
